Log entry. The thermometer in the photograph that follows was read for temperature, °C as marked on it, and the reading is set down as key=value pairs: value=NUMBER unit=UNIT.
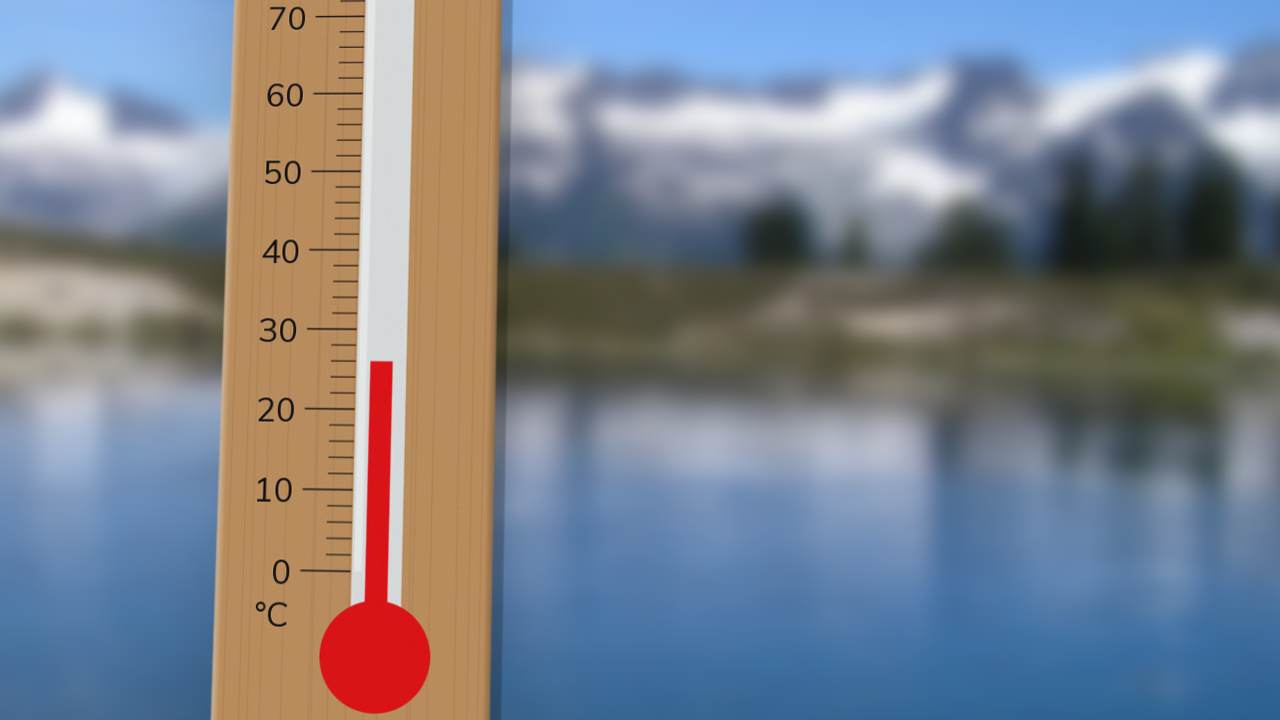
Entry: value=26 unit=°C
